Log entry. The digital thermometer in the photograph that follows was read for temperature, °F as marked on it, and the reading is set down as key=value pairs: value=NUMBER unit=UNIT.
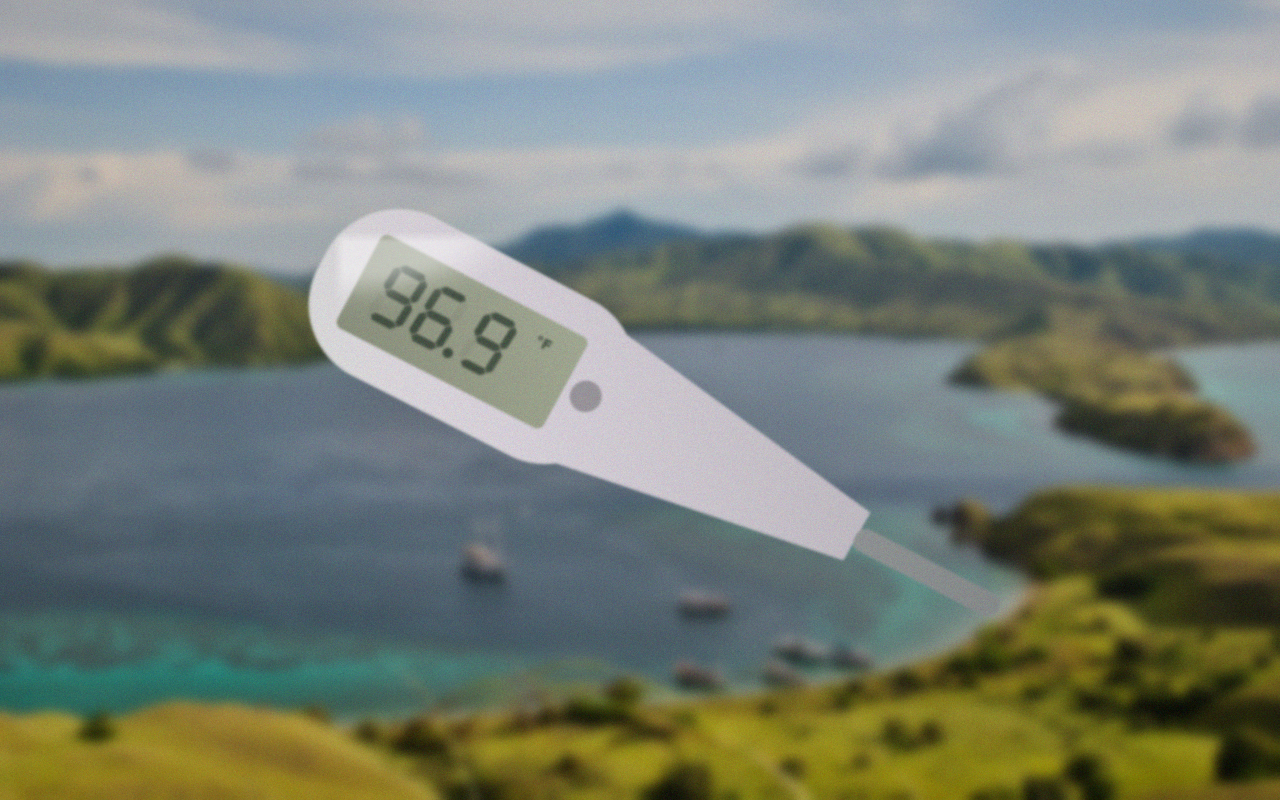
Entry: value=96.9 unit=°F
